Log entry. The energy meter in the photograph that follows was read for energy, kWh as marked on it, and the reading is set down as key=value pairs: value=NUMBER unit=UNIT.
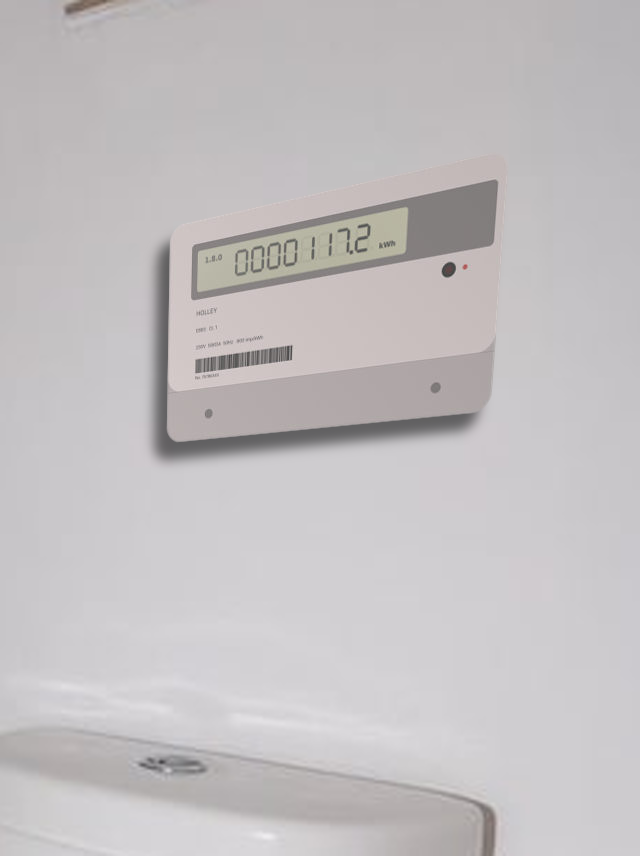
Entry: value=117.2 unit=kWh
